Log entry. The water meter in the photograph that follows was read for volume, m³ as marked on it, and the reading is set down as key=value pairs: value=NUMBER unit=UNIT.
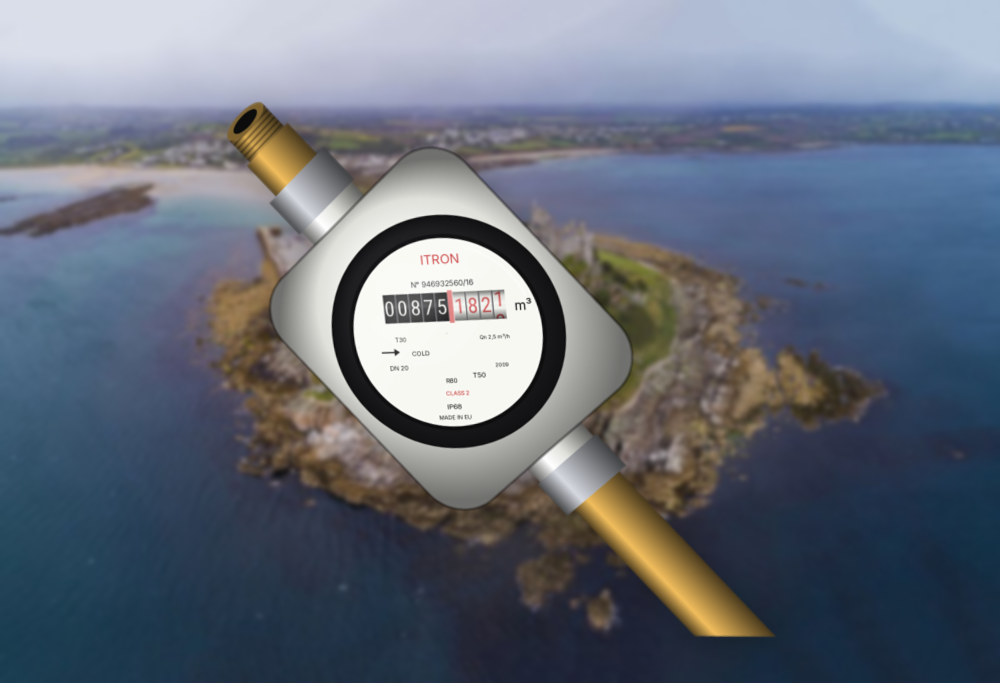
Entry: value=875.1821 unit=m³
